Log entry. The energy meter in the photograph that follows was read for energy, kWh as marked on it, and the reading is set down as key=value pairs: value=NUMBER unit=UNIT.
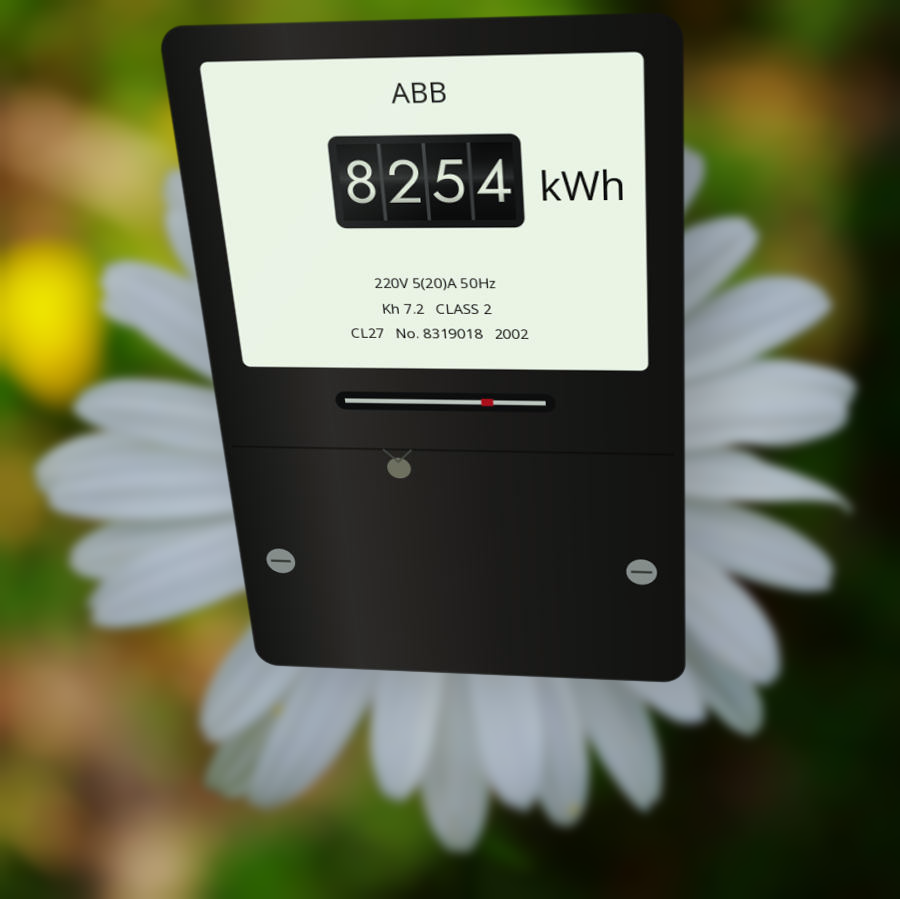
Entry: value=8254 unit=kWh
